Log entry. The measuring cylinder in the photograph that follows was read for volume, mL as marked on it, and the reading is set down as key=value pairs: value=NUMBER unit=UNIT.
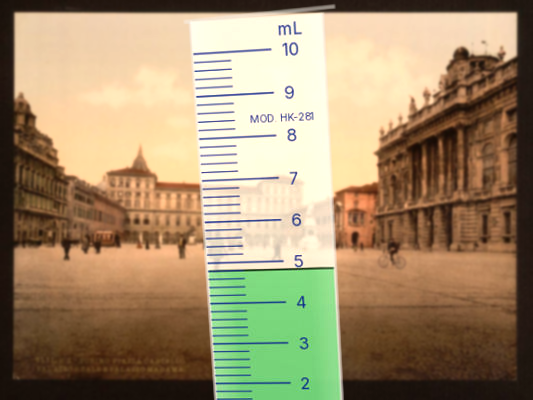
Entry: value=4.8 unit=mL
